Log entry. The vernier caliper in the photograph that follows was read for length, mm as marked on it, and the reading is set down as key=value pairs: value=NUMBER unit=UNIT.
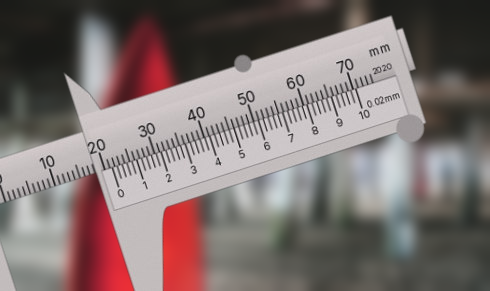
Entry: value=21.5 unit=mm
